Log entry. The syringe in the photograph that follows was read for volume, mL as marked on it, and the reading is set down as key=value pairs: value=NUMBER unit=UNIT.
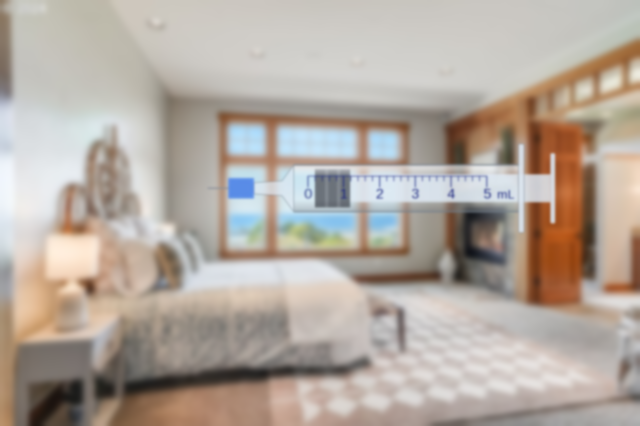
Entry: value=0.2 unit=mL
